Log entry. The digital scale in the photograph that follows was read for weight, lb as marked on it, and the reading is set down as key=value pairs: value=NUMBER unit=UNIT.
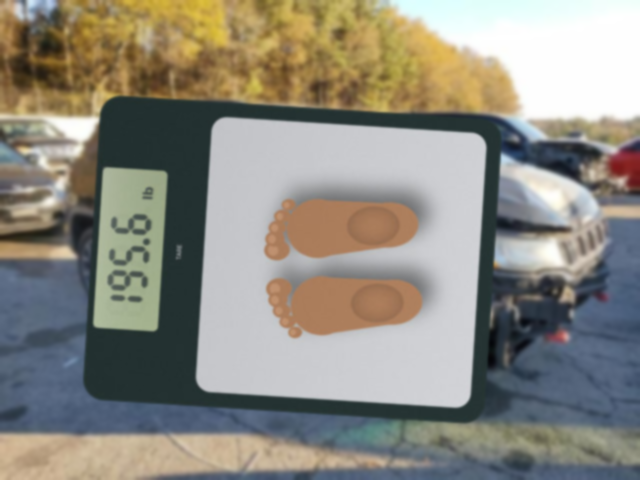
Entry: value=195.6 unit=lb
